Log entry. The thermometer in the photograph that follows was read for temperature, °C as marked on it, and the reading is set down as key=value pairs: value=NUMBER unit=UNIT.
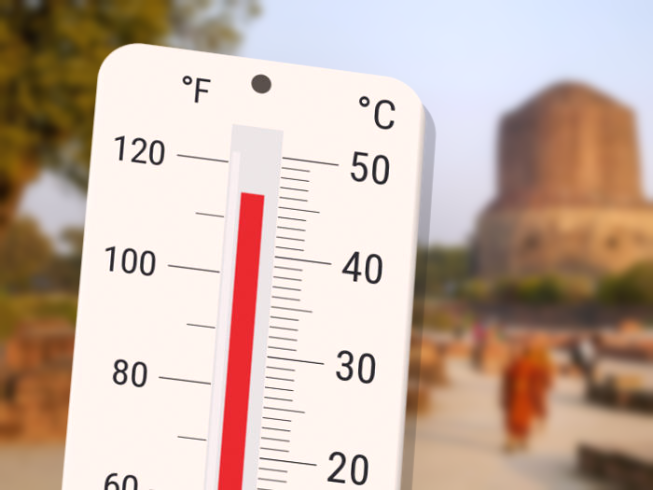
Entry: value=46 unit=°C
